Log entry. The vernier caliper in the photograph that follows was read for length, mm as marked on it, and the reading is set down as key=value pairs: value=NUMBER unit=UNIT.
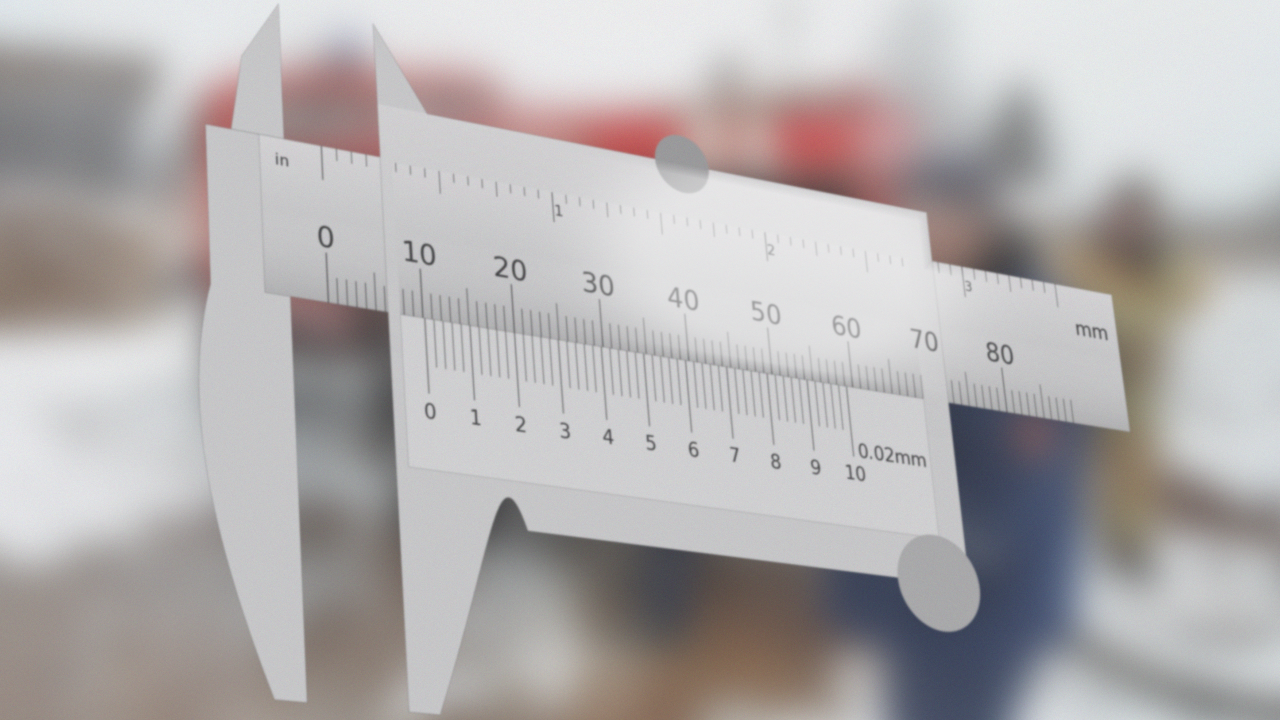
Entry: value=10.2 unit=mm
